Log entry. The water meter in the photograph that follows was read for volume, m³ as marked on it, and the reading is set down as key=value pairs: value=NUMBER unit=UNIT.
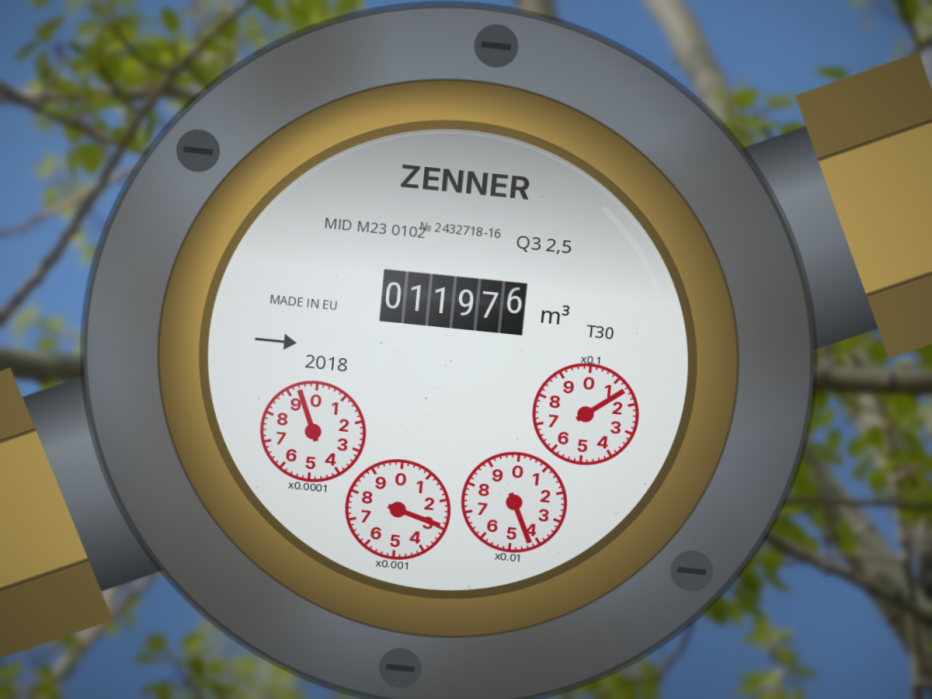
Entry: value=11976.1429 unit=m³
